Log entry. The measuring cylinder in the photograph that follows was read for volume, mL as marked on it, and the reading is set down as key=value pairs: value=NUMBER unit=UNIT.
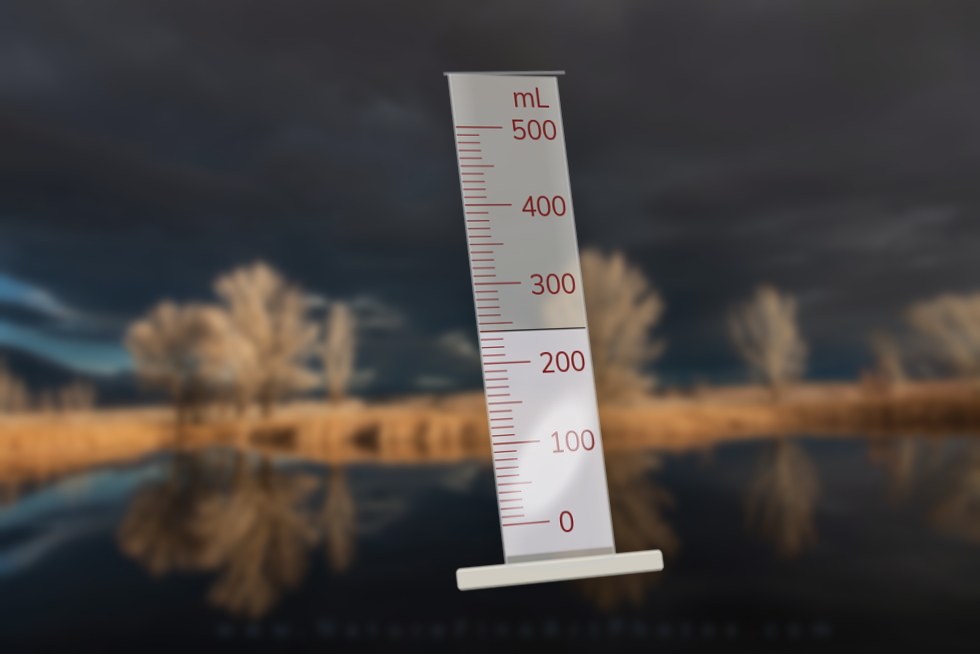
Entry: value=240 unit=mL
